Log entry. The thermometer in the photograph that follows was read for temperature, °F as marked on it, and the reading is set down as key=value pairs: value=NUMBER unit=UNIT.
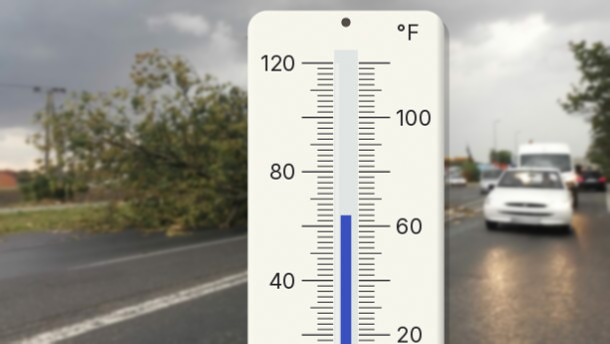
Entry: value=64 unit=°F
